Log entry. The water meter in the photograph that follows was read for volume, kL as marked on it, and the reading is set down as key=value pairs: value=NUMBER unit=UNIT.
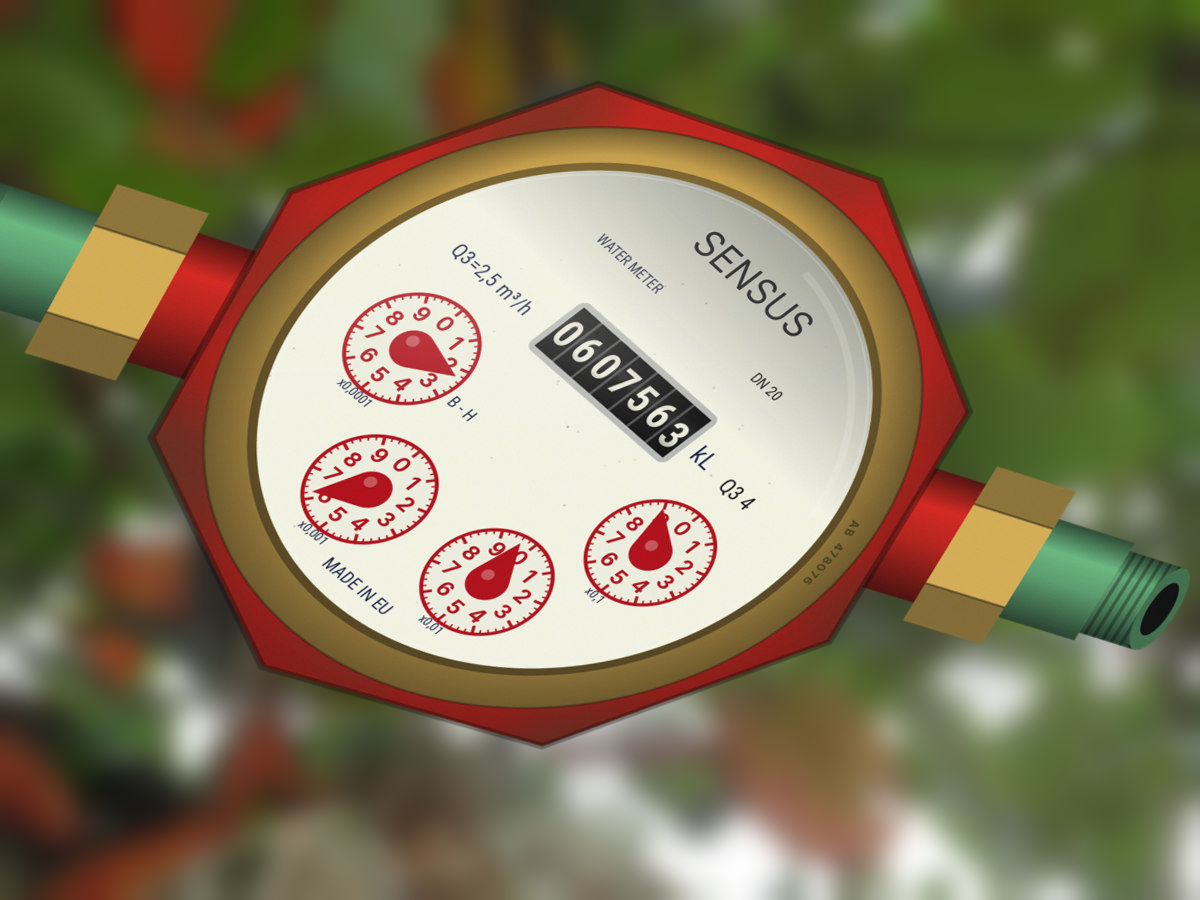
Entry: value=607562.8962 unit=kL
